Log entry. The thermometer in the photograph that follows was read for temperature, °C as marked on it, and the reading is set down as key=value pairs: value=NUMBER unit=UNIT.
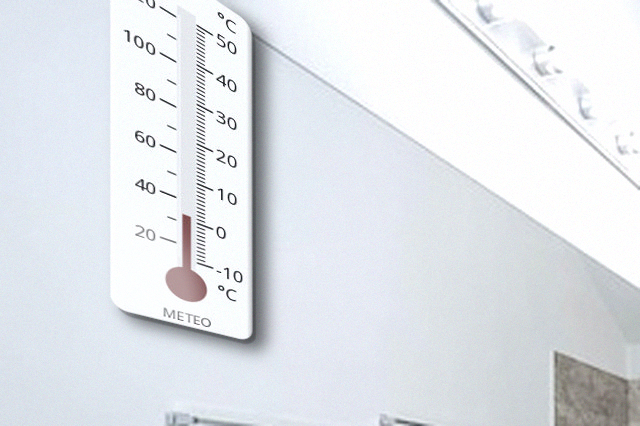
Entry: value=1 unit=°C
